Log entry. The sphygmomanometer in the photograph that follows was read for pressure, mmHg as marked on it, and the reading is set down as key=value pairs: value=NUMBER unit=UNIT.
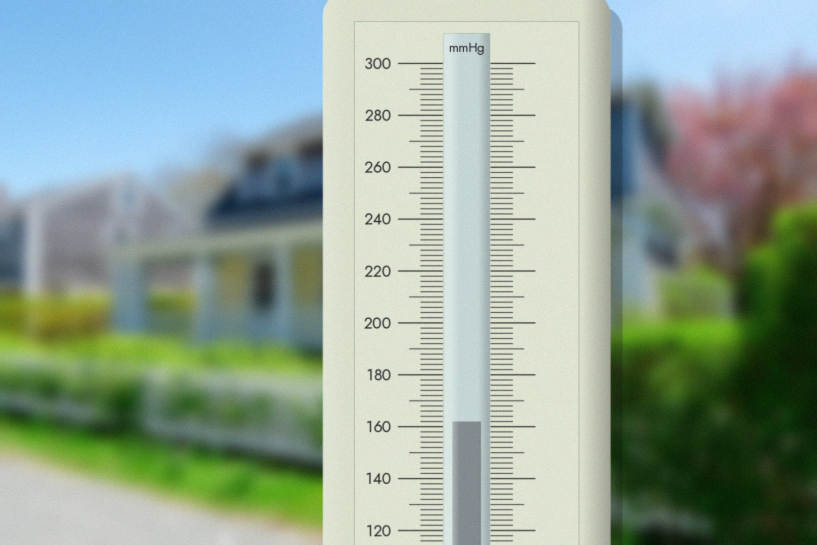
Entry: value=162 unit=mmHg
